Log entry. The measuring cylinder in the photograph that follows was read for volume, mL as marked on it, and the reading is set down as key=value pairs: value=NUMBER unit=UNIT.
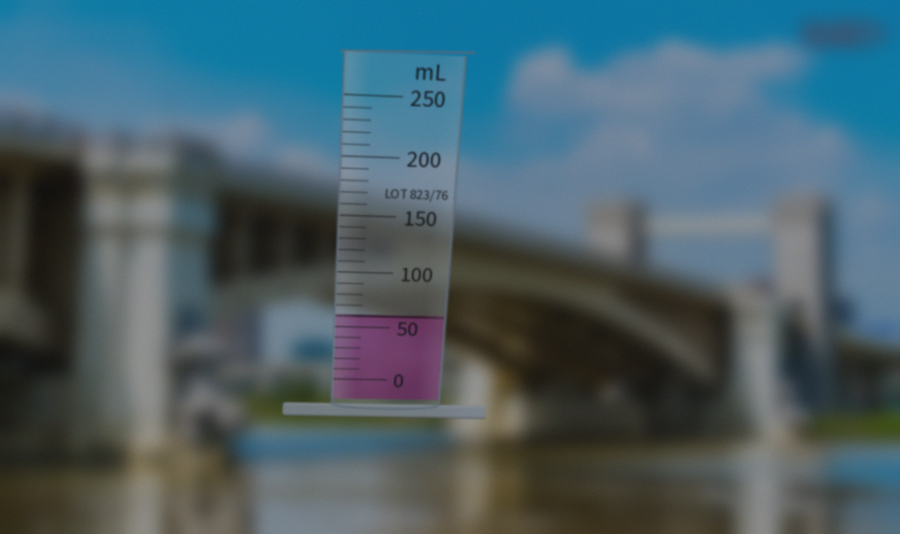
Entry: value=60 unit=mL
